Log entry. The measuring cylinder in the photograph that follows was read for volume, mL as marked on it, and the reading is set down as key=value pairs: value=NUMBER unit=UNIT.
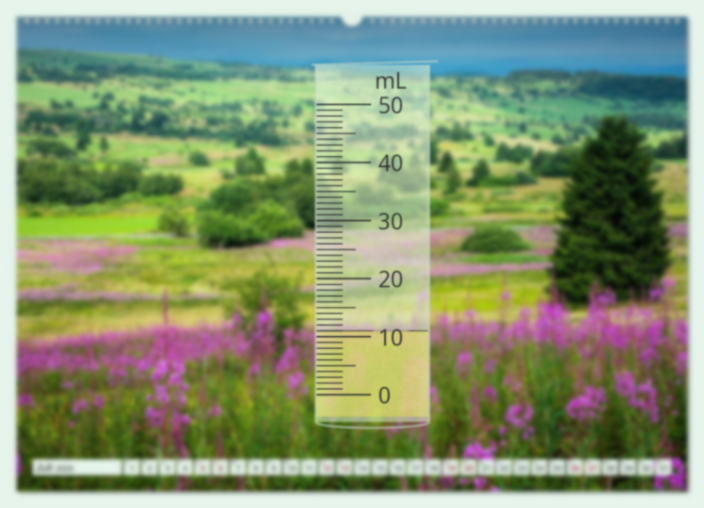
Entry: value=11 unit=mL
